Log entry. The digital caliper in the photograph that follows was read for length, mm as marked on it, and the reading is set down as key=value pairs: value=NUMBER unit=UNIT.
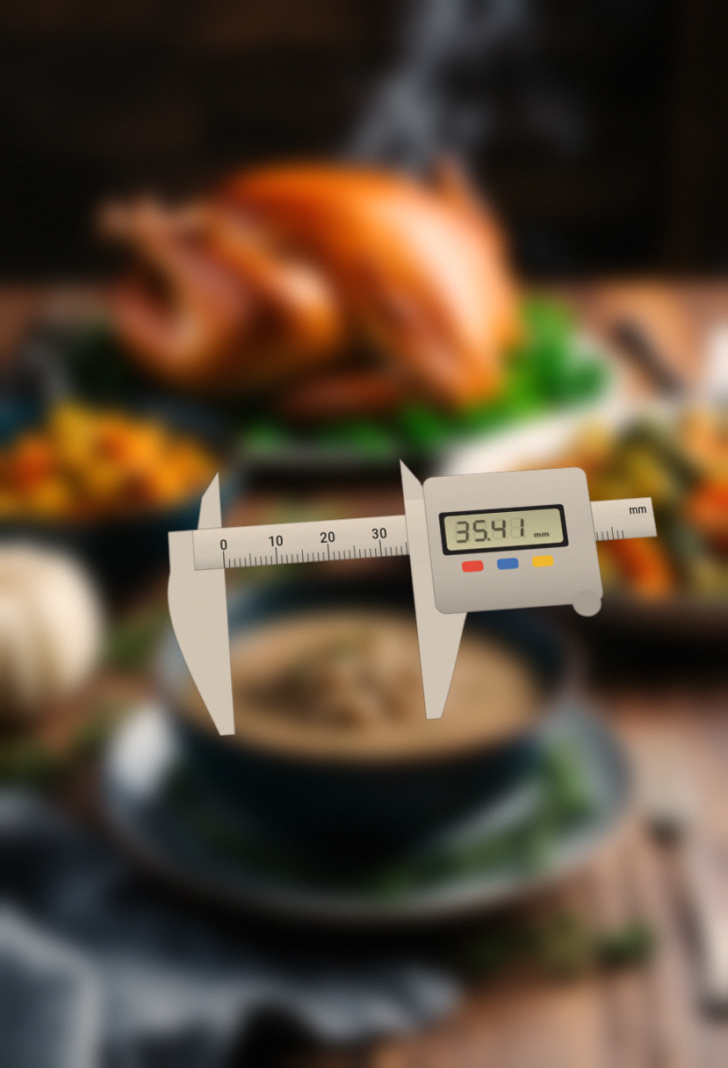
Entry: value=35.41 unit=mm
